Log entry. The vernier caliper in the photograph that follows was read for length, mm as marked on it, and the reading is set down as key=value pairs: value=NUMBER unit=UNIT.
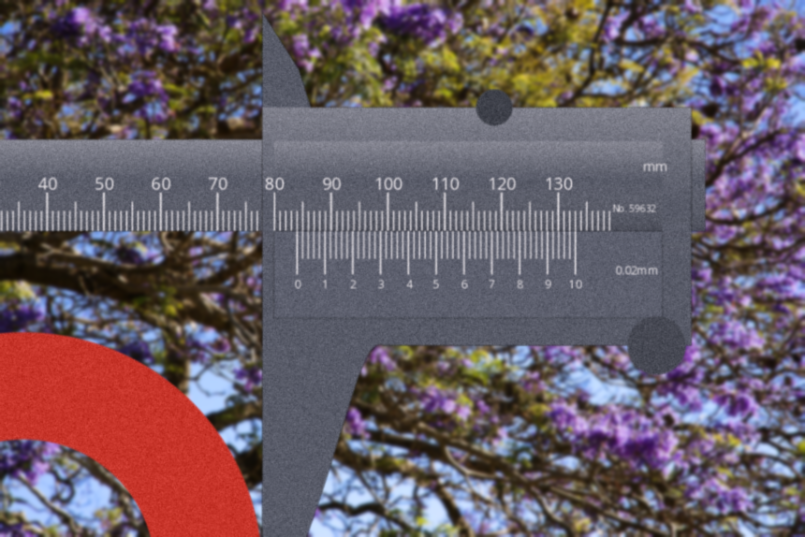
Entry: value=84.0 unit=mm
